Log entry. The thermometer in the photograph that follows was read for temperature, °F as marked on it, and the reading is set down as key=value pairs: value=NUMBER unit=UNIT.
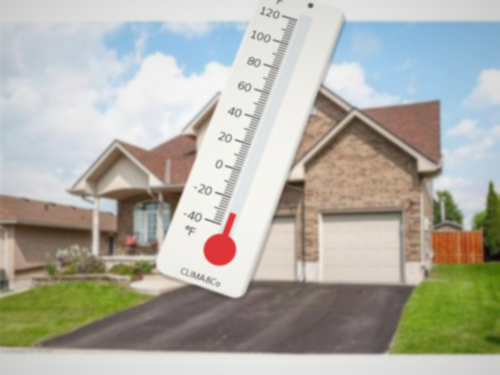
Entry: value=-30 unit=°F
